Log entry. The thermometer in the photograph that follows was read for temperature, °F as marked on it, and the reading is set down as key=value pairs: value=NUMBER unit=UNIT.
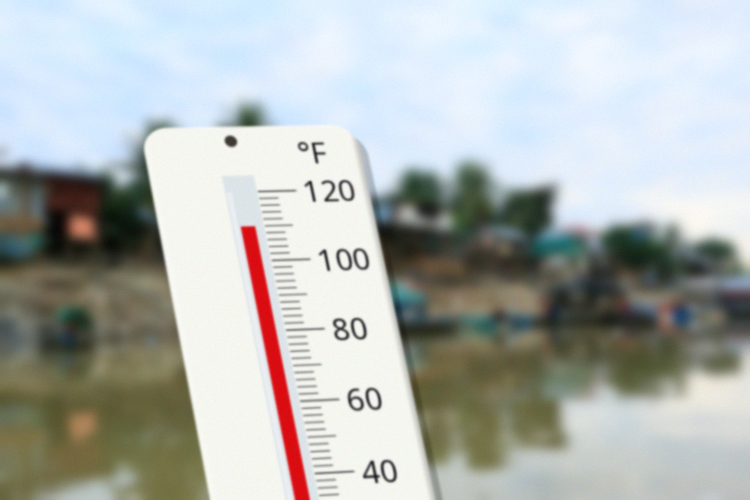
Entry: value=110 unit=°F
